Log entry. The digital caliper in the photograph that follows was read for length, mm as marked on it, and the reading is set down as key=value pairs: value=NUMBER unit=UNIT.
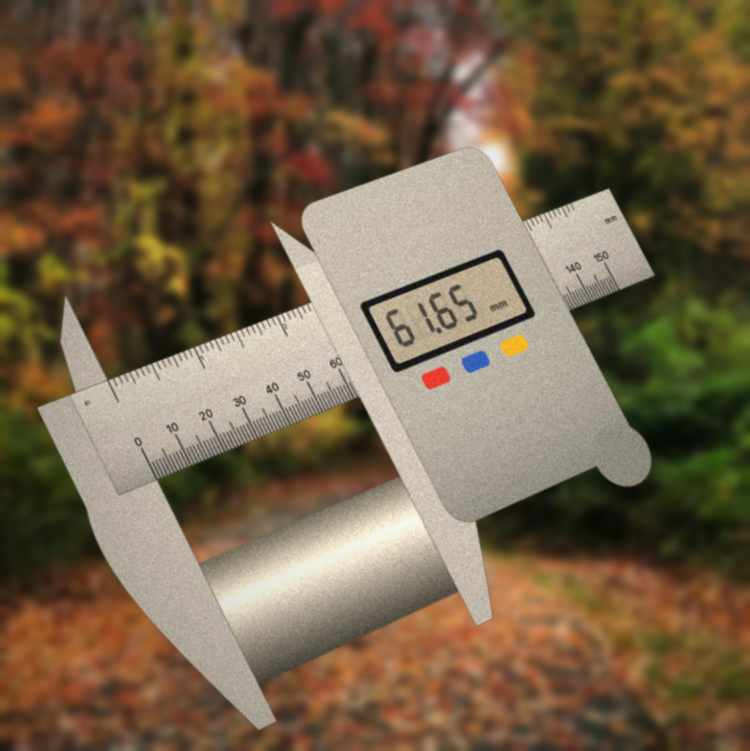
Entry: value=61.65 unit=mm
